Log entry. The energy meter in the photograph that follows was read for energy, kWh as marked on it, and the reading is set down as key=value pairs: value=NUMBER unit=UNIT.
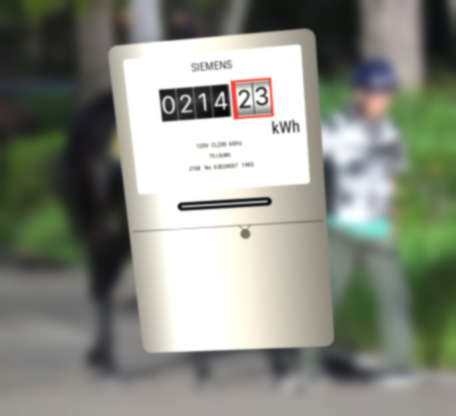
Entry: value=214.23 unit=kWh
